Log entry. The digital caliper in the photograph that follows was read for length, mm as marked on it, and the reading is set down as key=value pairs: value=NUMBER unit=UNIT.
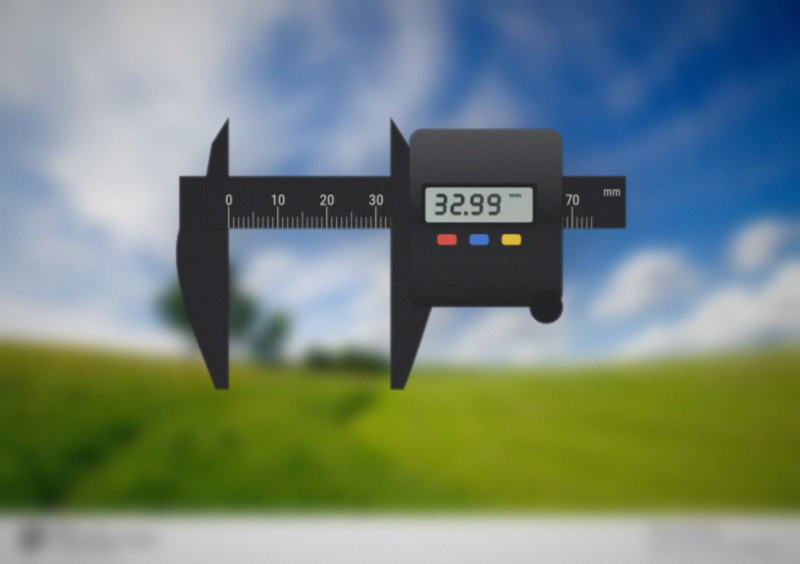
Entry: value=32.99 unit=mm
